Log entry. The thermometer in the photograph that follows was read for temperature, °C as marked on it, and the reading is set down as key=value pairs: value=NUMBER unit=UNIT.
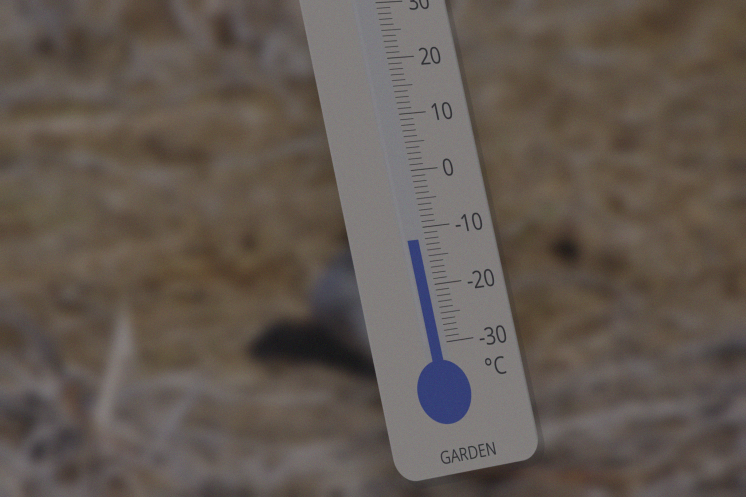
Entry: value=-12 unit=°C
